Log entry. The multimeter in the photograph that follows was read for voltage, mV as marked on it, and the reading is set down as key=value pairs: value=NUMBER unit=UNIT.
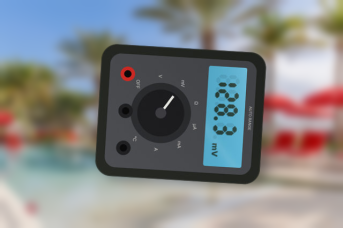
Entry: value=128.3 unit=mV
